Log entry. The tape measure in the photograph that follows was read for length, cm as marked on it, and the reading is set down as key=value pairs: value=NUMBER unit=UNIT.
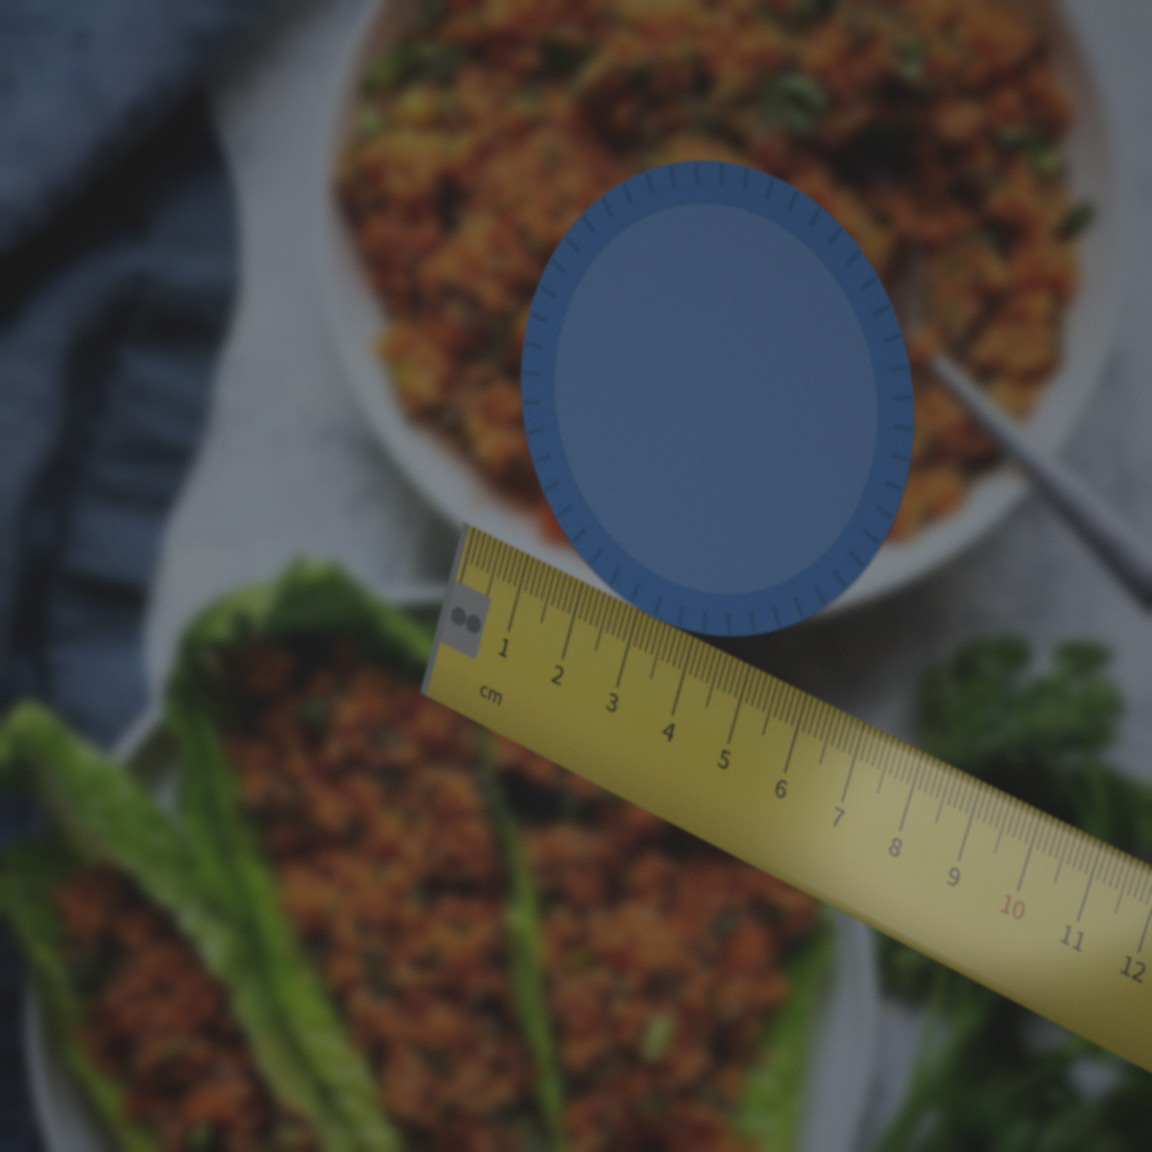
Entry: value=6.6 unit=cm
